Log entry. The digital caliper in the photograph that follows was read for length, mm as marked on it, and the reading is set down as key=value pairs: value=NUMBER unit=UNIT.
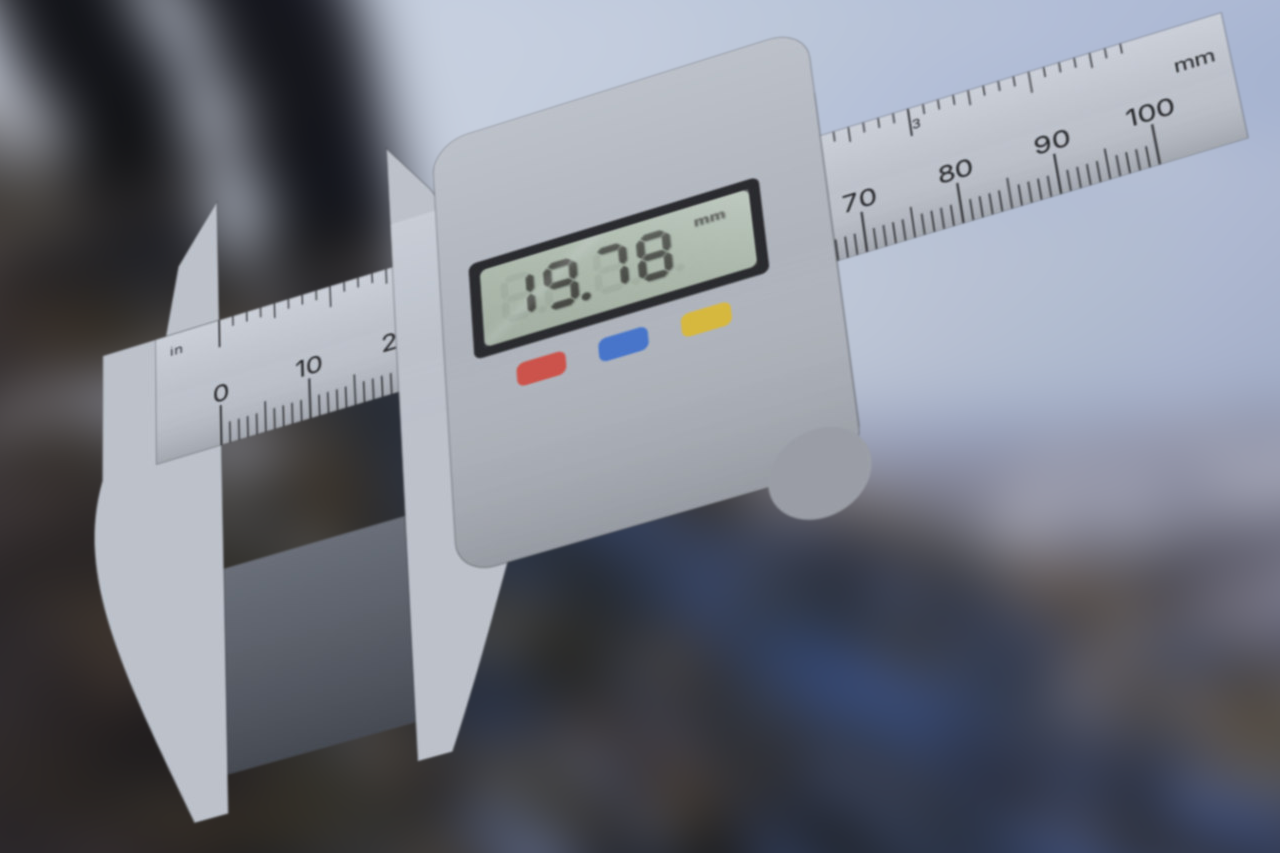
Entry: value=19.78 unit=mm
